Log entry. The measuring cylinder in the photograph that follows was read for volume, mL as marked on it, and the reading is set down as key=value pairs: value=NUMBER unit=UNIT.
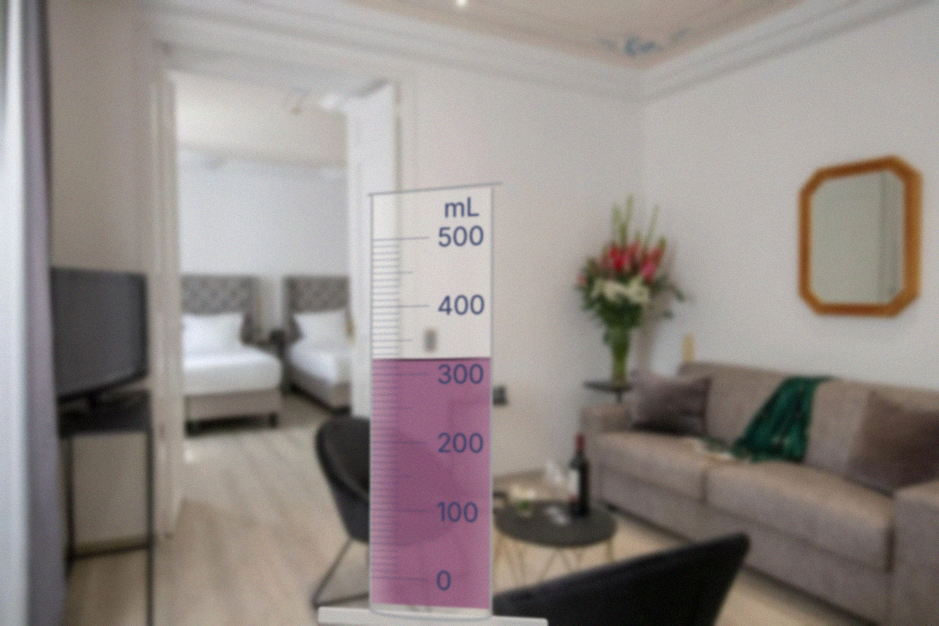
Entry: value=320 unit=mL
